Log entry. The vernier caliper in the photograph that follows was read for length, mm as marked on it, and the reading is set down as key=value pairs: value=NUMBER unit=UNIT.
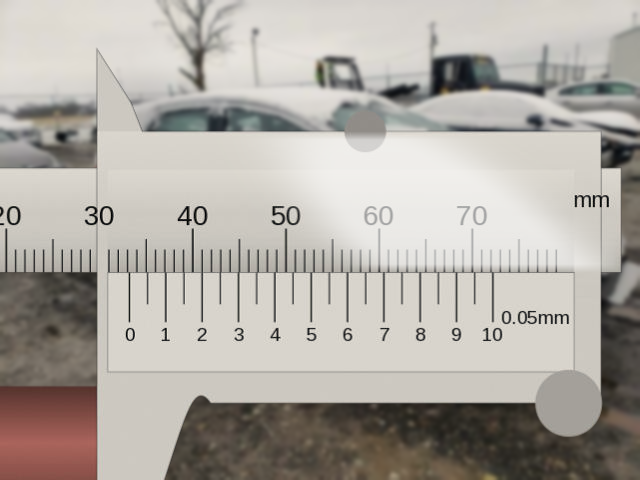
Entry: value=33.2 unit=mm
